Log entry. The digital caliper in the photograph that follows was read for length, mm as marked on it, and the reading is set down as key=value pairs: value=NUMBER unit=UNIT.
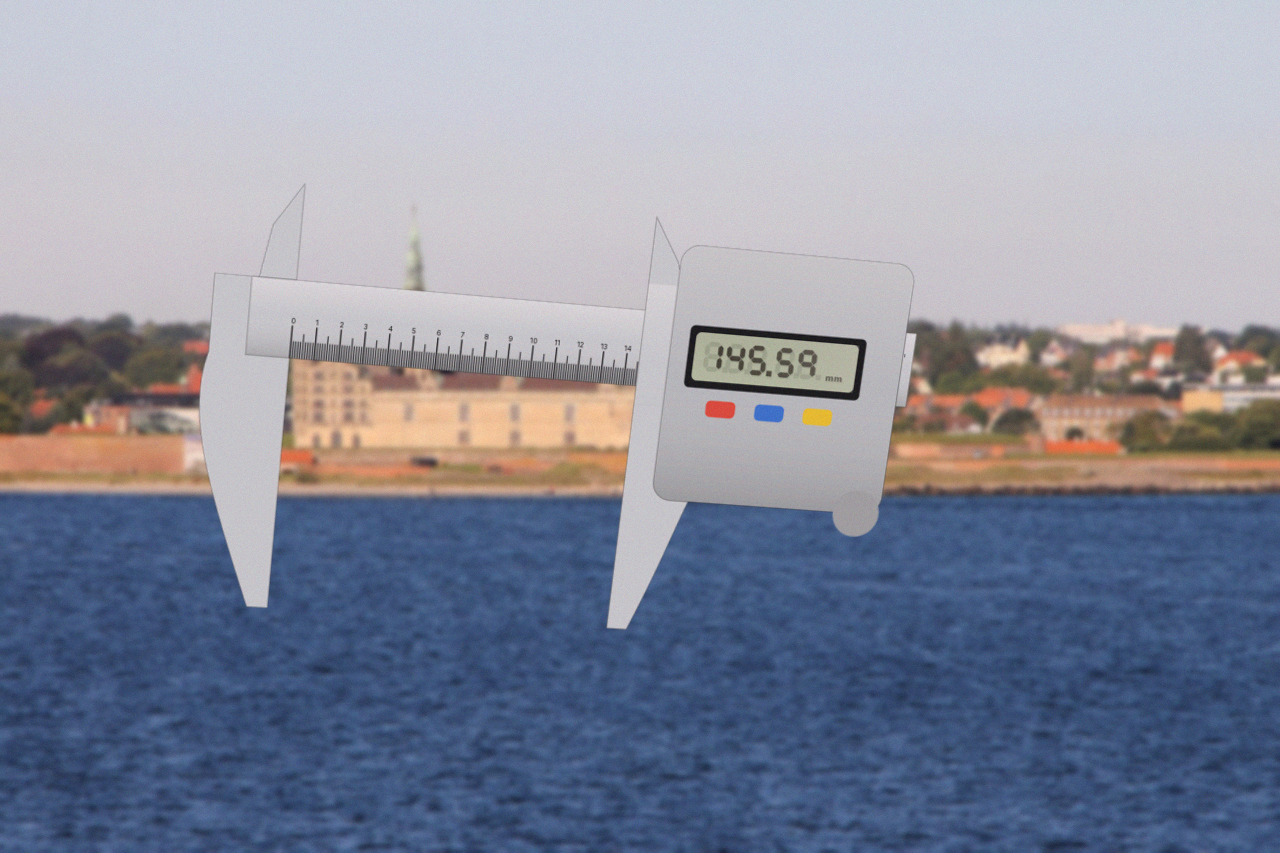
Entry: value=145.59 unit=mm
